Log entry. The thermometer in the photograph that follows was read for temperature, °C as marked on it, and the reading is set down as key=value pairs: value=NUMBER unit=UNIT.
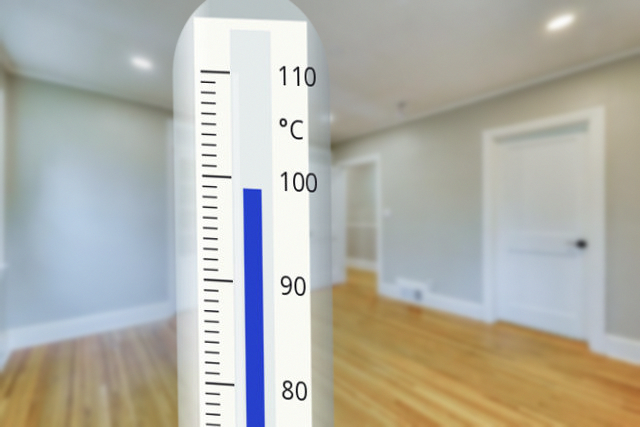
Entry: value=99 unit=°C
